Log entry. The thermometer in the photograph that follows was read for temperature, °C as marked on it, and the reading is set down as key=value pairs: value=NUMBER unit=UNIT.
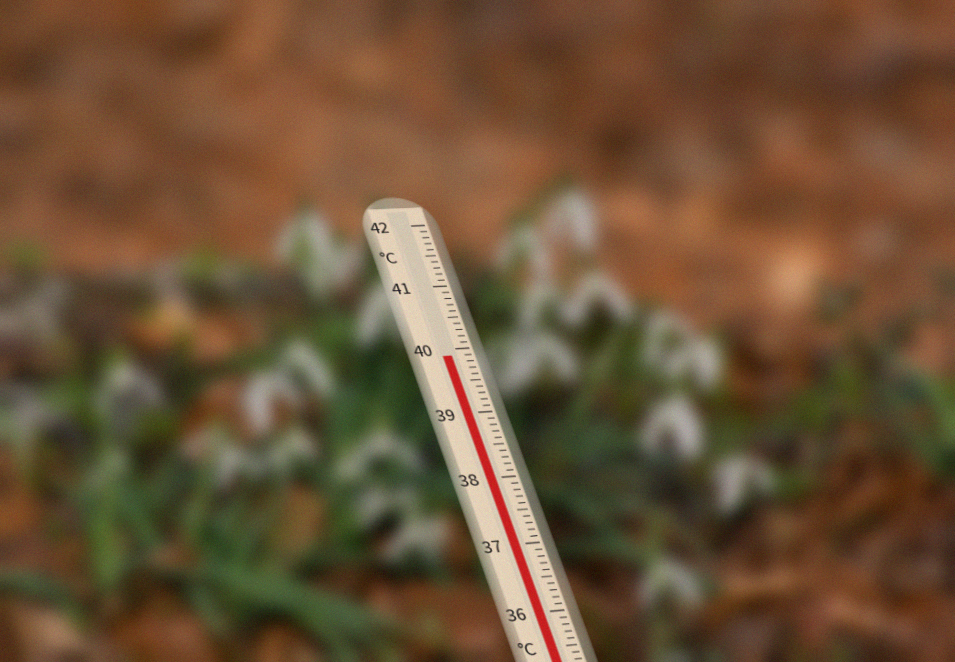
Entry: value=39.9 unit=°C
